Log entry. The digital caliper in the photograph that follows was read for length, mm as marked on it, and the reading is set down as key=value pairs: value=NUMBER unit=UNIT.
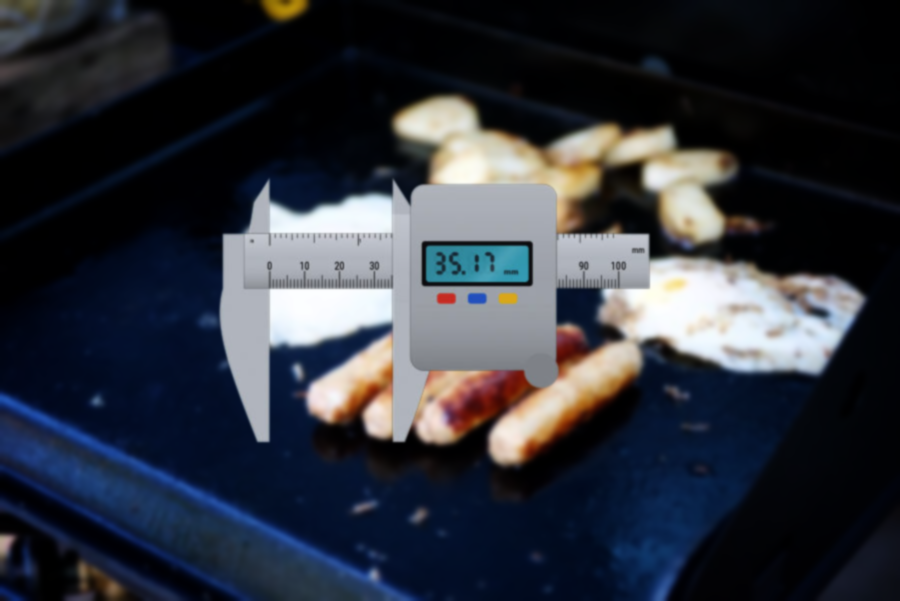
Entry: value=35.17 unit=mm
